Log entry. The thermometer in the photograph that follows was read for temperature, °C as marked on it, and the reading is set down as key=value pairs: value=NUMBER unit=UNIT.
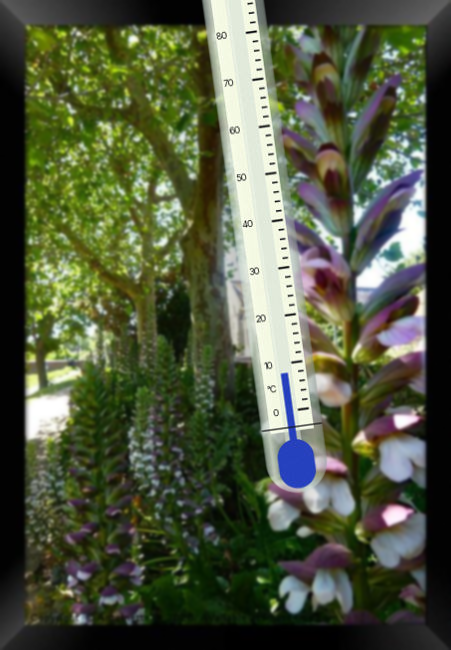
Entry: value=8 unit=°C
